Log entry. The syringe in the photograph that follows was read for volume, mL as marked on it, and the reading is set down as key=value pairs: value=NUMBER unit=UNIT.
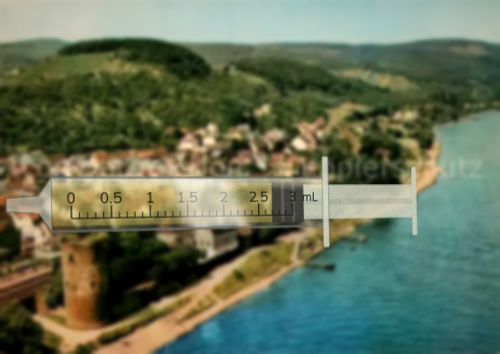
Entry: value=2.7 unit=mL
